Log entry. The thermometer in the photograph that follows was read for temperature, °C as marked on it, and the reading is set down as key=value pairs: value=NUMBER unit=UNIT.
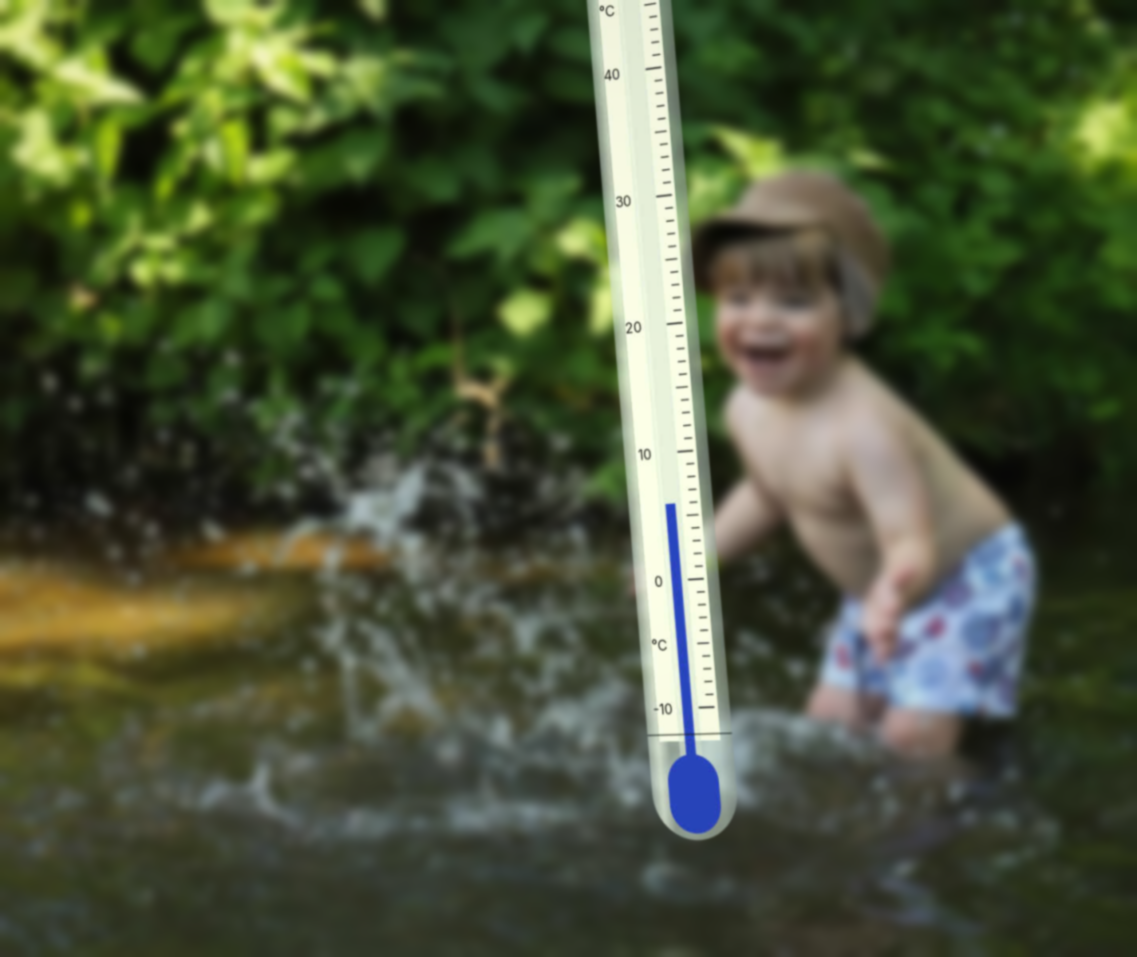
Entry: value=6 unit=°C
